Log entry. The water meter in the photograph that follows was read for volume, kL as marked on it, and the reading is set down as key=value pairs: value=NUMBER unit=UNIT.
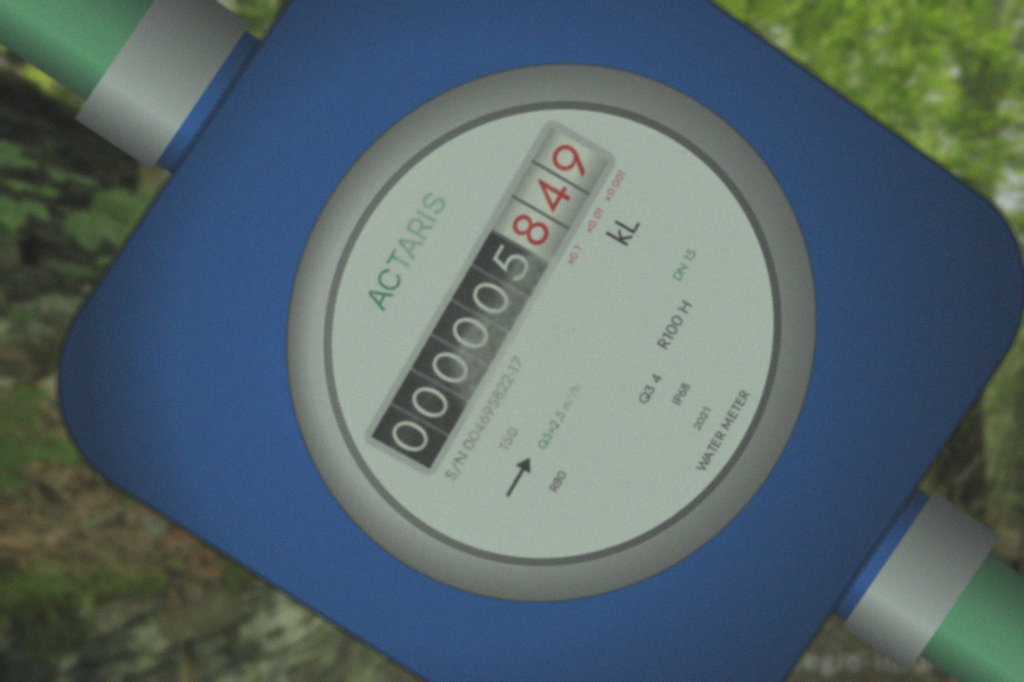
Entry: value=5.849 unit=kL
